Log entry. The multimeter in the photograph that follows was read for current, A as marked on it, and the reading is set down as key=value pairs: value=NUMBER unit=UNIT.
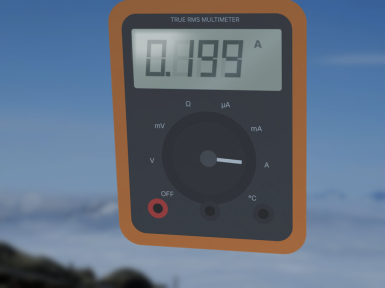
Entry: value=0.199 unit=A
